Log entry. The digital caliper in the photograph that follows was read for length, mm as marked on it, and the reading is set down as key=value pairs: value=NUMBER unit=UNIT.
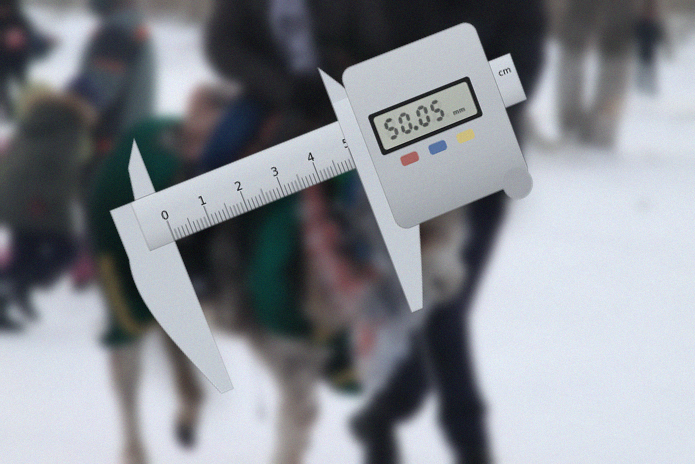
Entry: value=50.05 unit=mm
